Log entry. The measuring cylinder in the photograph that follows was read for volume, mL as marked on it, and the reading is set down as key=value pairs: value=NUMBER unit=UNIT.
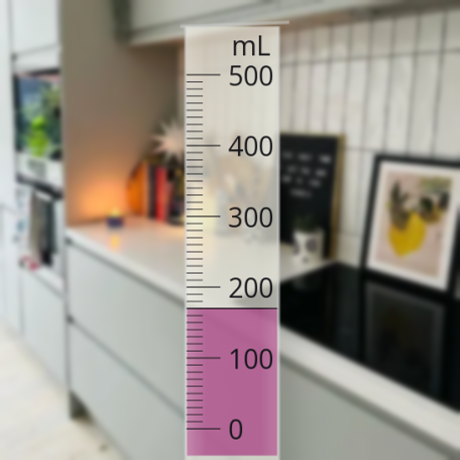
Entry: value=170 unit=mL
